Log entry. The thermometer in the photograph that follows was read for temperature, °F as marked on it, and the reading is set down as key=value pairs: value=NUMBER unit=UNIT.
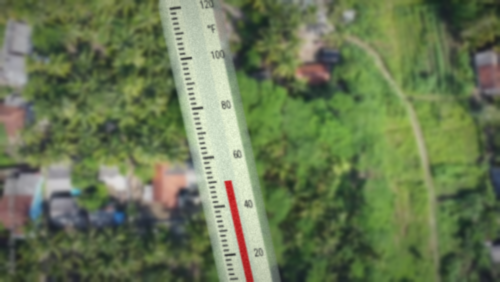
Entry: value=50 unit=°F
